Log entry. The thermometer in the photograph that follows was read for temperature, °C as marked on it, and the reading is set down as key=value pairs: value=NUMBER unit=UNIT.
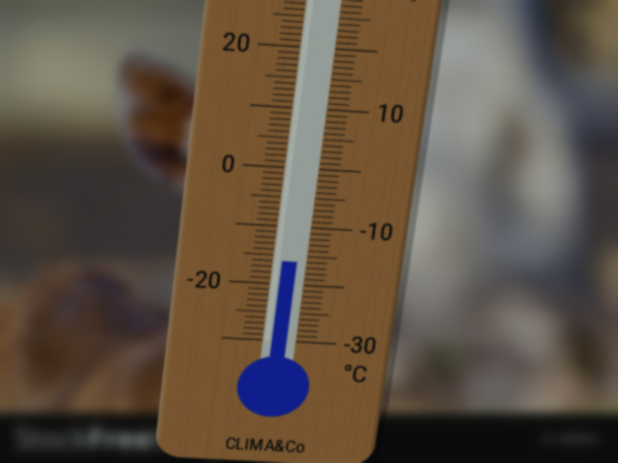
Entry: value=-16 unit=°C
